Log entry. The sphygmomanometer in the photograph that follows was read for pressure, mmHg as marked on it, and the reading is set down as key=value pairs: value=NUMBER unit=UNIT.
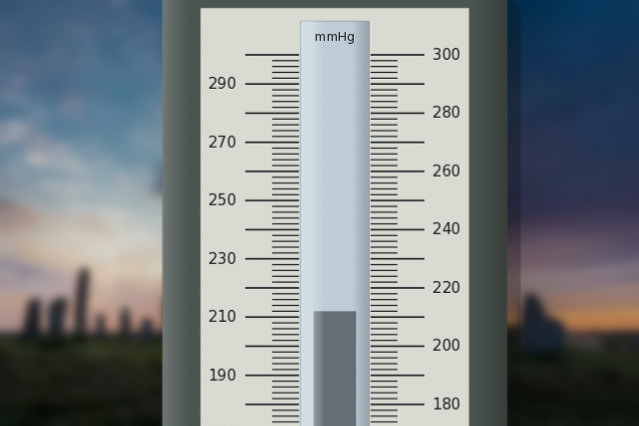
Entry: value=212 unit=mmHg
